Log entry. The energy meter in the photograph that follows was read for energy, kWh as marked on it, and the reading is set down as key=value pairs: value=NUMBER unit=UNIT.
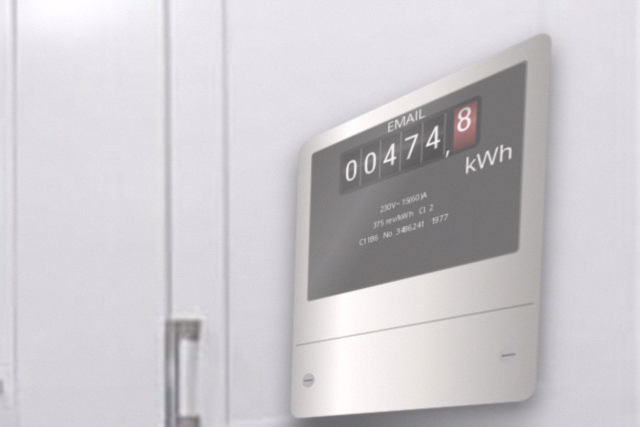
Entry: value=474.8 unit=kWh
